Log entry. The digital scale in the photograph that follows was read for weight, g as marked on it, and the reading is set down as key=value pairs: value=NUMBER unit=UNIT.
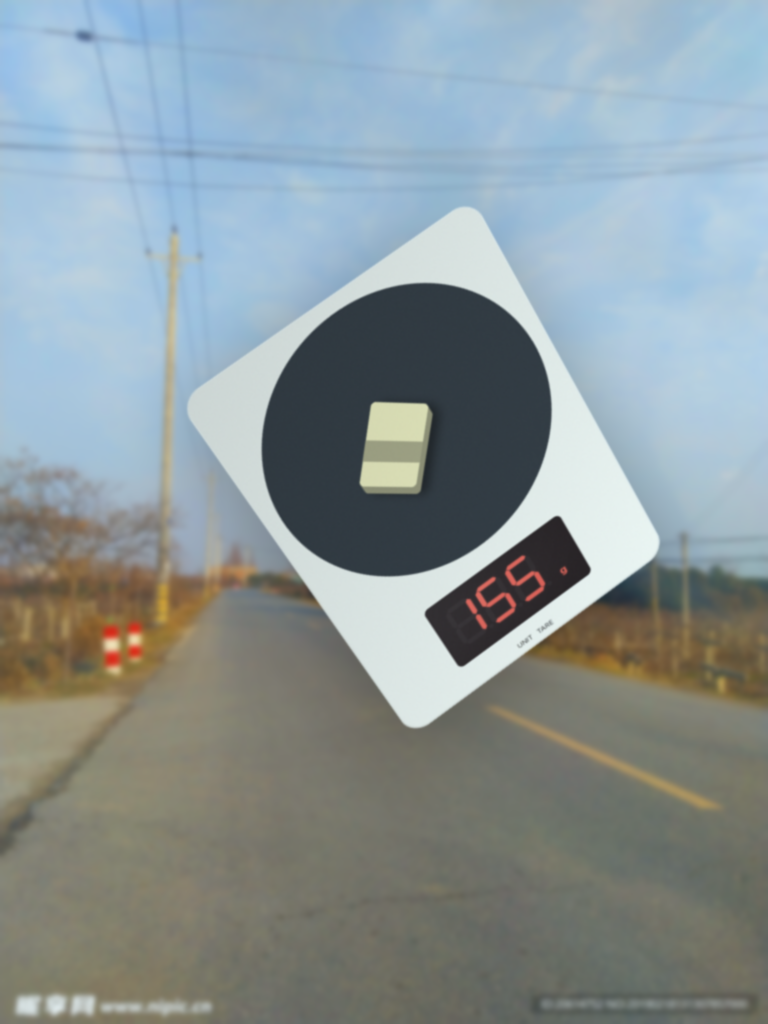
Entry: value=155 unit=g
